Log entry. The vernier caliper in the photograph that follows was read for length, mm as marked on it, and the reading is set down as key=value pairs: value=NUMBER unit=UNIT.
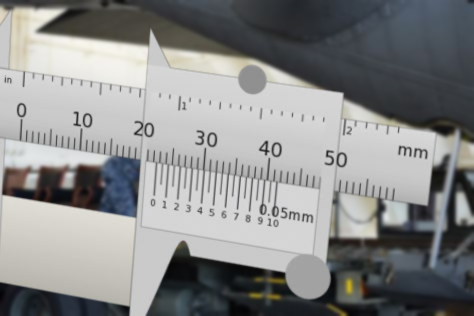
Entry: value=22.5 unit=mm
